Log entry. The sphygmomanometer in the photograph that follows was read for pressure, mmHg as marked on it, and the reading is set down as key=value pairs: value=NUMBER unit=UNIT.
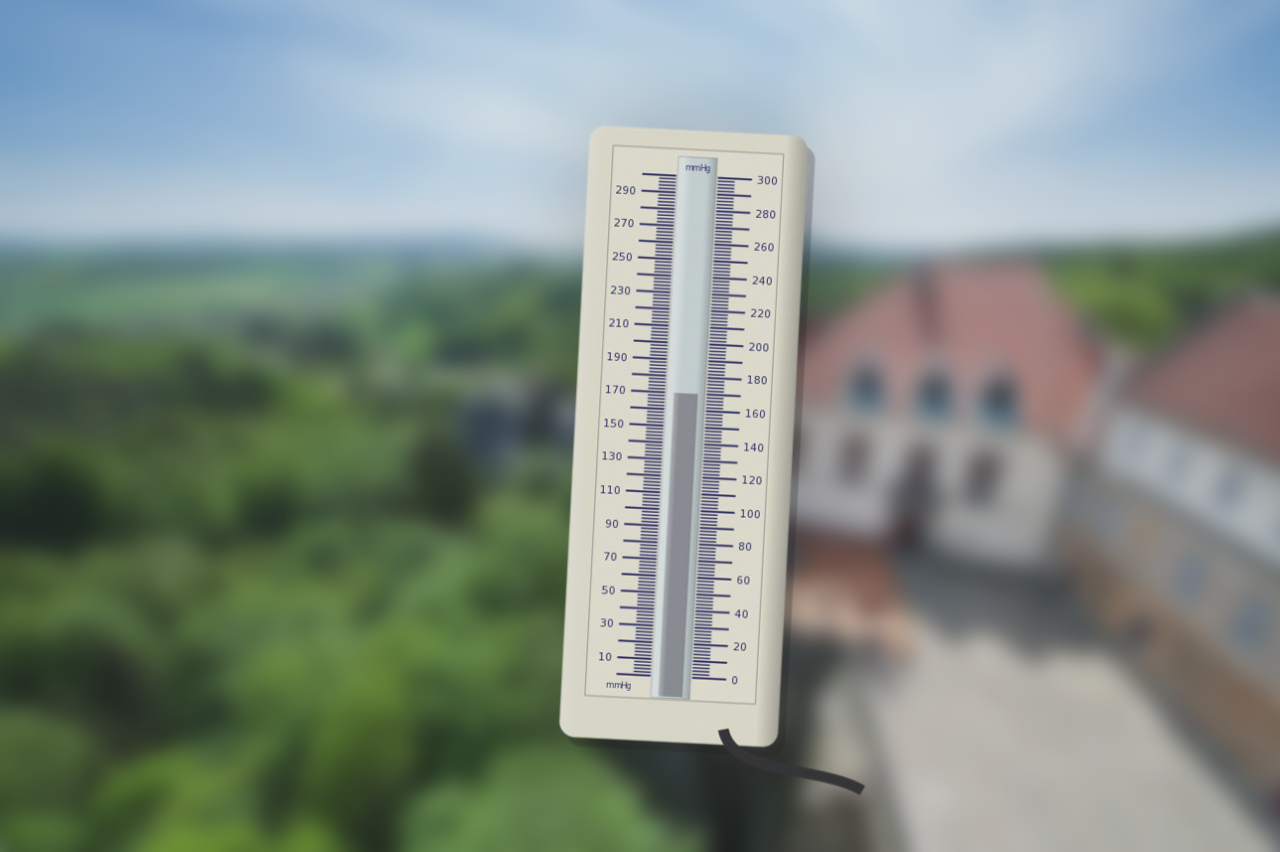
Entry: value=170 unit=mmHg
